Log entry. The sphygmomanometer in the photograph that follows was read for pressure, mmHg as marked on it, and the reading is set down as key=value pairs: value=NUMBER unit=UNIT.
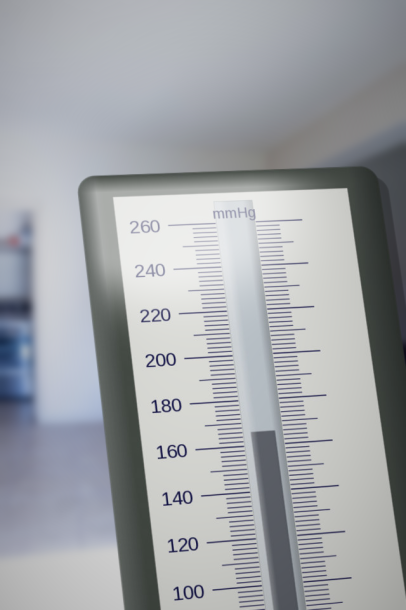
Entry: value=166 unit=mmHg
